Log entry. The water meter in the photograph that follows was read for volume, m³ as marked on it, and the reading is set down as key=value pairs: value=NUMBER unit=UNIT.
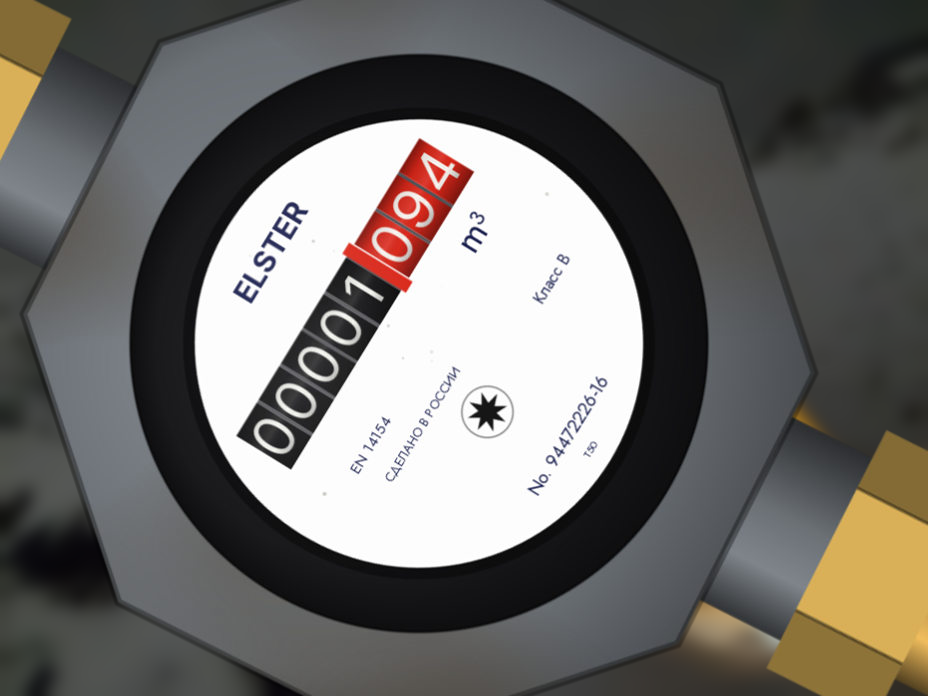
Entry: value=1.094 unit=m³
